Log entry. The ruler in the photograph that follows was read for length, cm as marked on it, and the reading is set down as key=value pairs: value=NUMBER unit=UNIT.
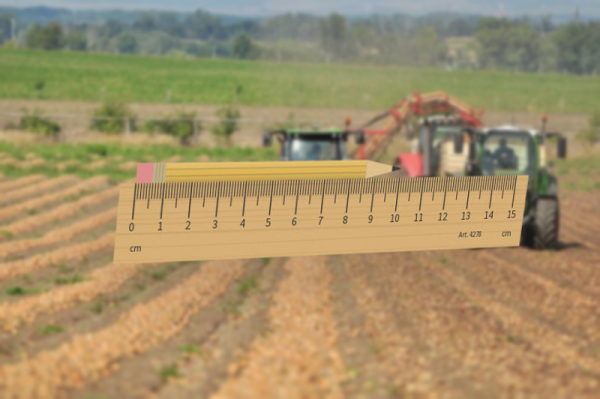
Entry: value=10 unit=cm
